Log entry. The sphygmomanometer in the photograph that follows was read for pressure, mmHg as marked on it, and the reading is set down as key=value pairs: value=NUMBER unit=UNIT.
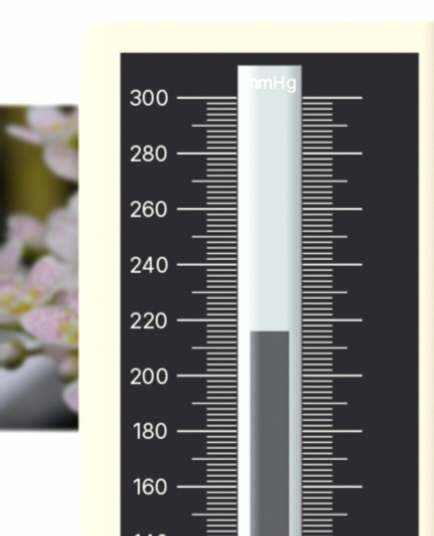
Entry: value=216 unit=mmHg
